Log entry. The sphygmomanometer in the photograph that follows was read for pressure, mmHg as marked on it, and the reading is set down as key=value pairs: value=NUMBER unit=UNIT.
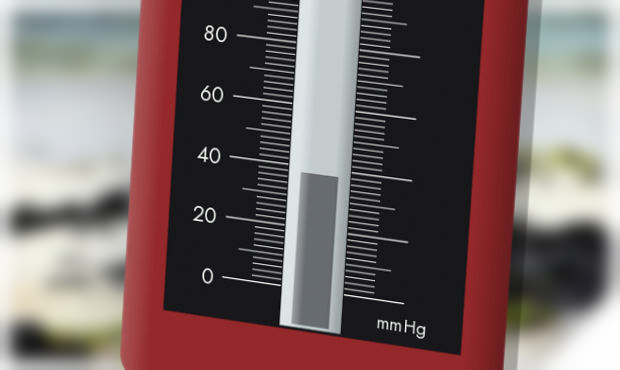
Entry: value=38 unit=mmHg
